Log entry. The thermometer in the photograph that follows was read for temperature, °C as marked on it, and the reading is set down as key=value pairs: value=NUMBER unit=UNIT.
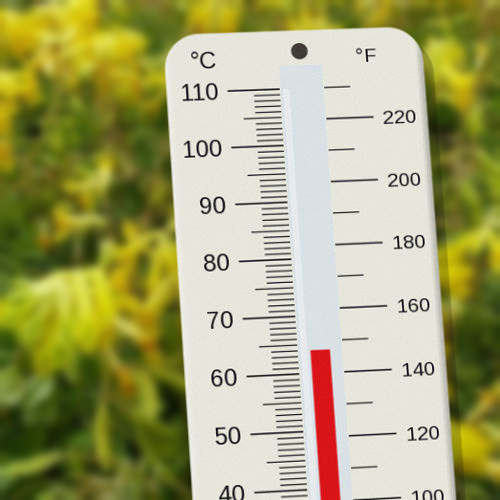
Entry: value=64 unit=°C
